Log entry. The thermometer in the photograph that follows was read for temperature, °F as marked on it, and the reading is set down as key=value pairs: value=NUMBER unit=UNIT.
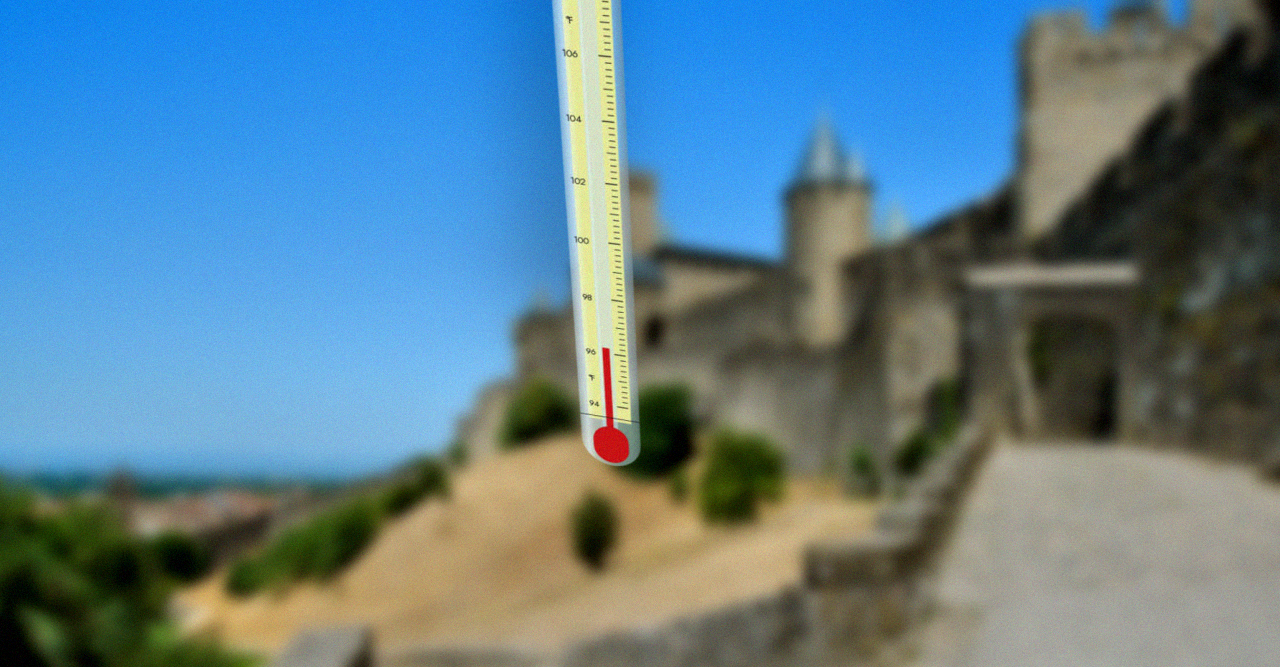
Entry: value=96.2 unit=°F
